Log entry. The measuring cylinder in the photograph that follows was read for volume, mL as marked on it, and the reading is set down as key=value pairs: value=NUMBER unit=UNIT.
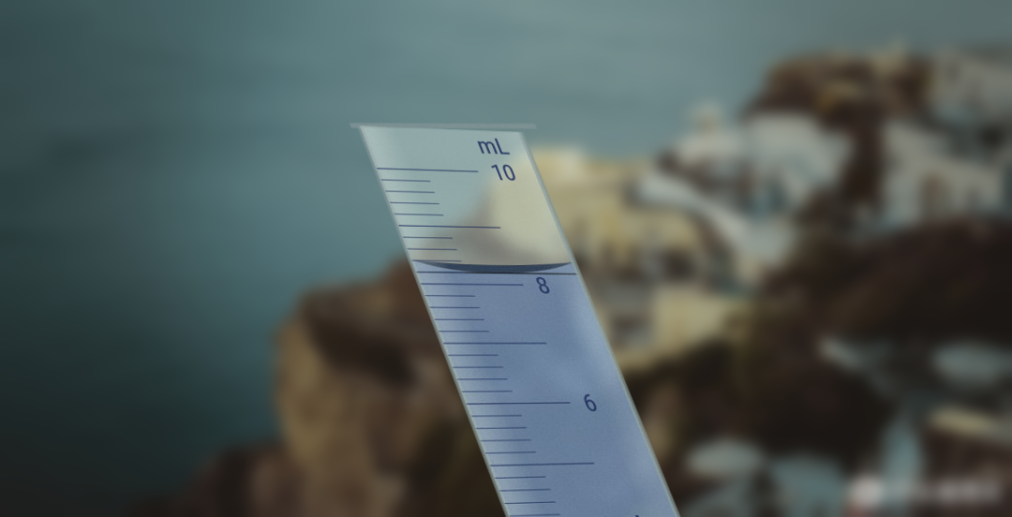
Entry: value=8.2 unit=mL
